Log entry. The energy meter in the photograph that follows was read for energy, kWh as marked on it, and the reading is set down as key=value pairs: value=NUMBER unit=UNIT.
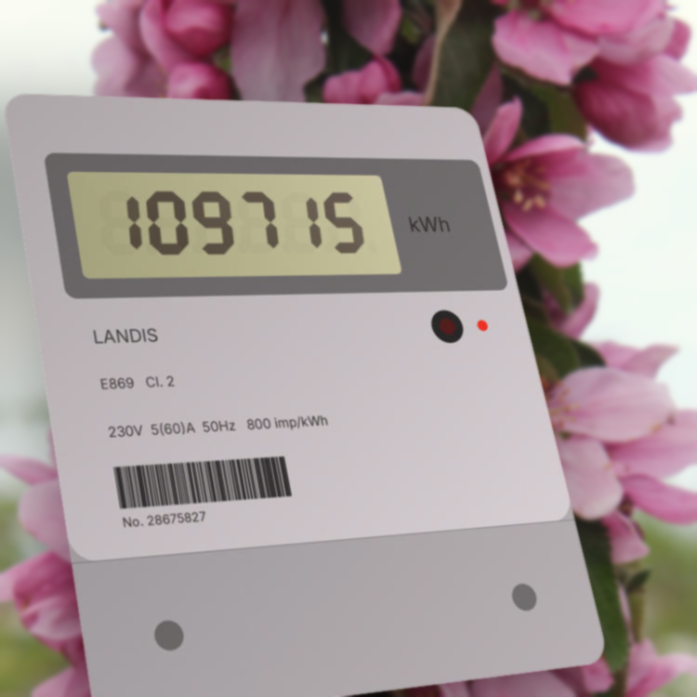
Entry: value=109715 unit=kWh
